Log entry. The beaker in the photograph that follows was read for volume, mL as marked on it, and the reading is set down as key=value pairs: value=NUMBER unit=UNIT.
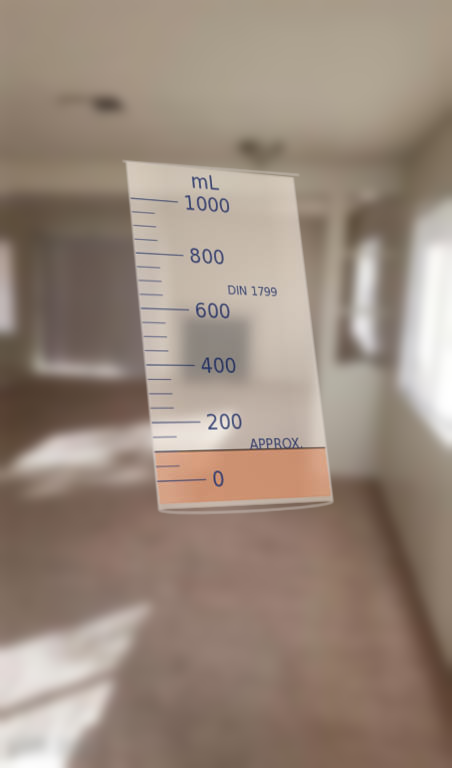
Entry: value=100 unit=mL
